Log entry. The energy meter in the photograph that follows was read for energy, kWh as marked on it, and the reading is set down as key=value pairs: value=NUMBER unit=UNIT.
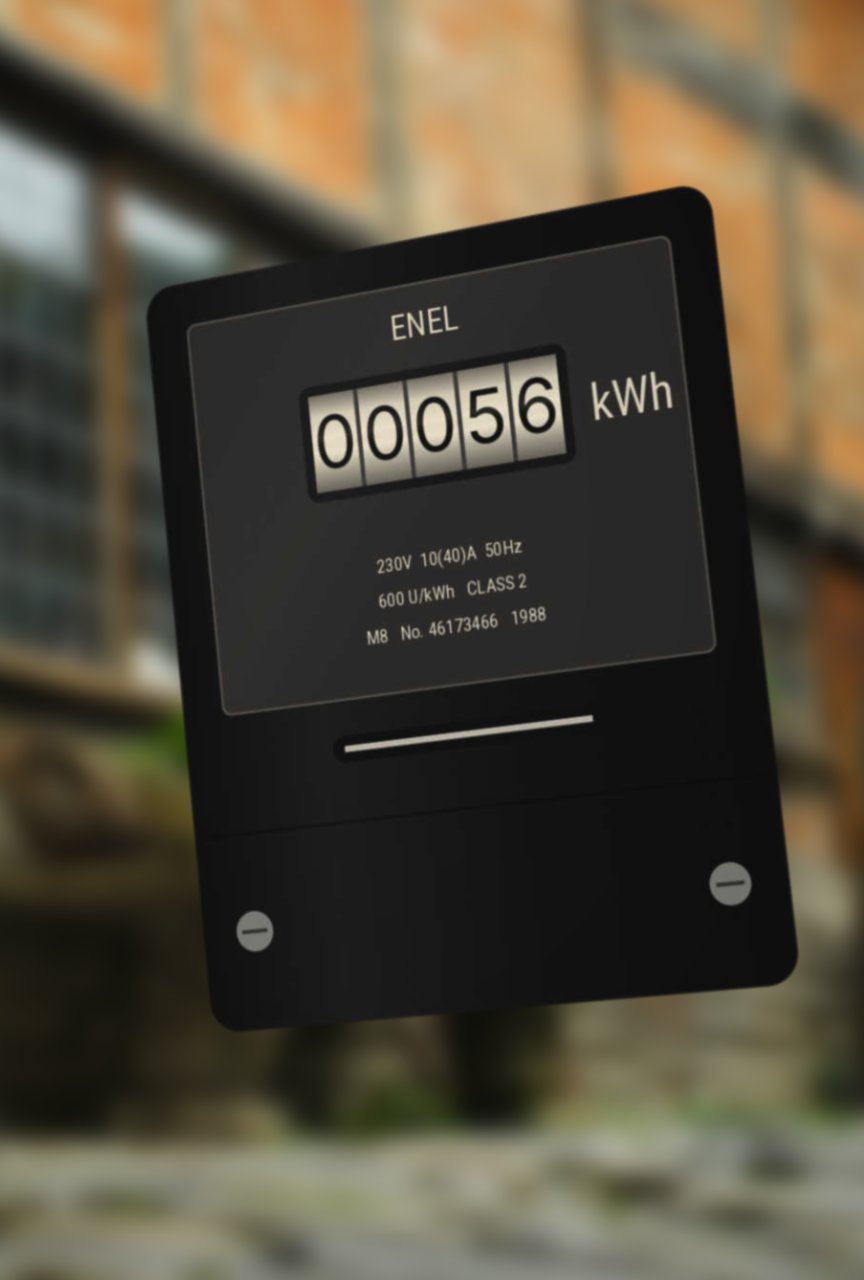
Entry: value=56 unit=kWh
